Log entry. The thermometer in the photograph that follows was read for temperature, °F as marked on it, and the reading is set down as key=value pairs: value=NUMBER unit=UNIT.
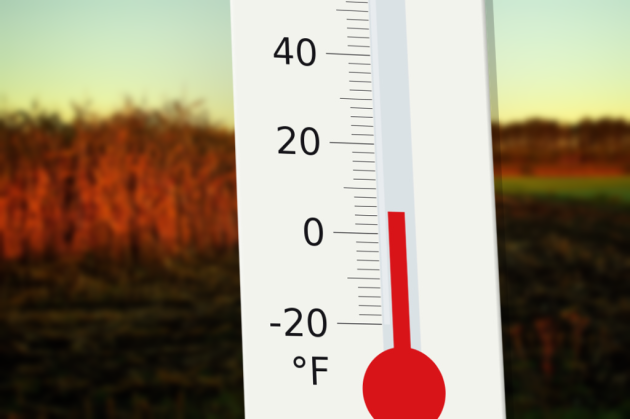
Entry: value=5 unit=°F
